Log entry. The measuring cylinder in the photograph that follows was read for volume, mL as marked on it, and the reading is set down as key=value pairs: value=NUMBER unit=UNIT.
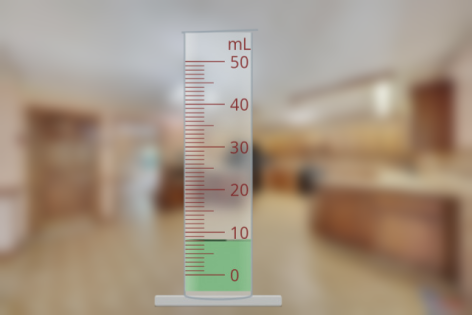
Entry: value=8 unit=mL
